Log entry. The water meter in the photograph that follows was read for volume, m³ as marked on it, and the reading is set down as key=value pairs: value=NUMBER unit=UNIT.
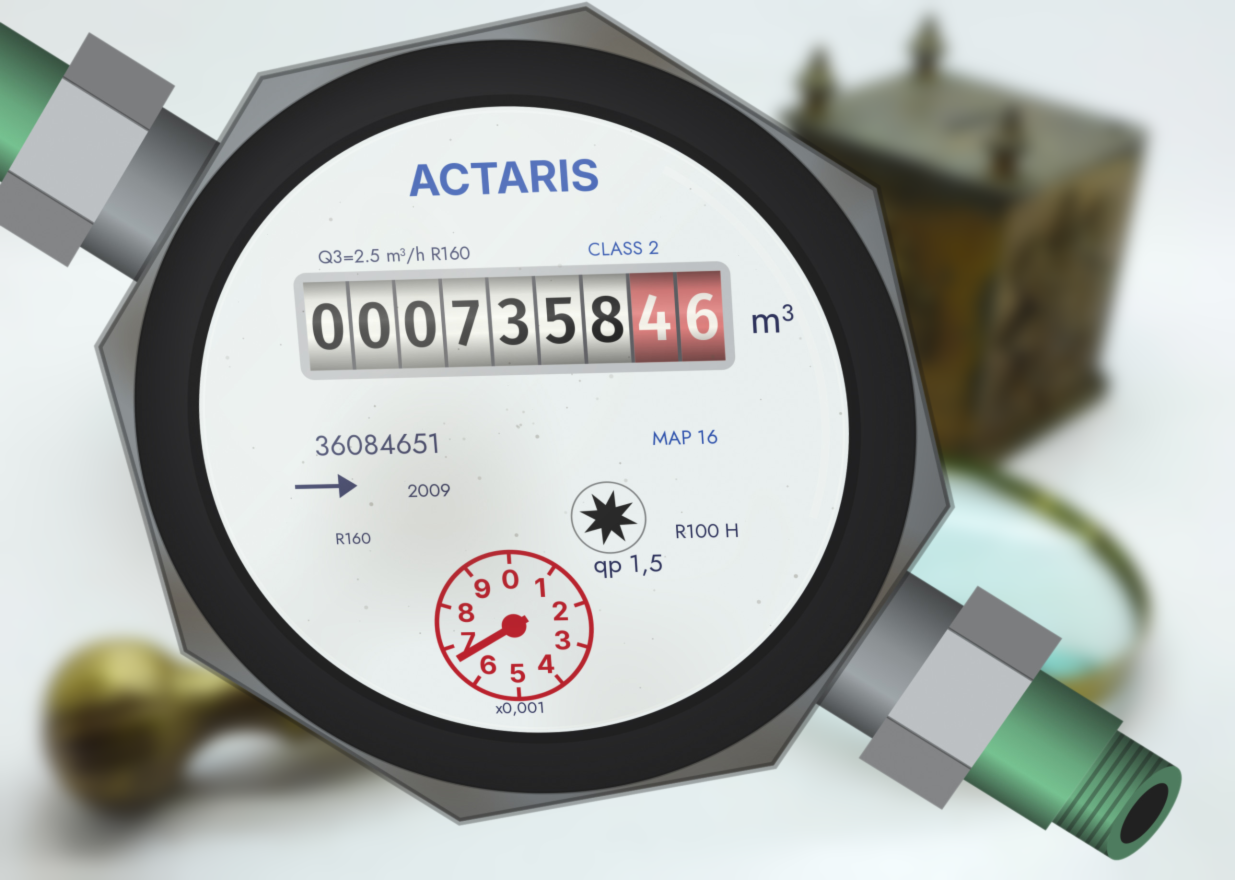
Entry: value=7358.466 unit=m³
